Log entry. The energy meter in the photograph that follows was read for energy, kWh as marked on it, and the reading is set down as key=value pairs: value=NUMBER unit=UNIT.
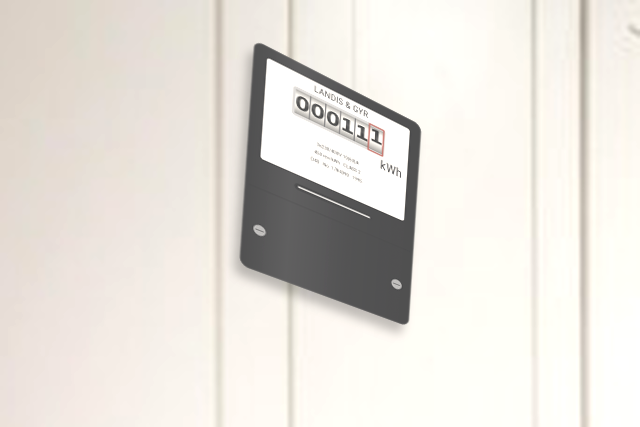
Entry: value=11.1 unit=kWh
